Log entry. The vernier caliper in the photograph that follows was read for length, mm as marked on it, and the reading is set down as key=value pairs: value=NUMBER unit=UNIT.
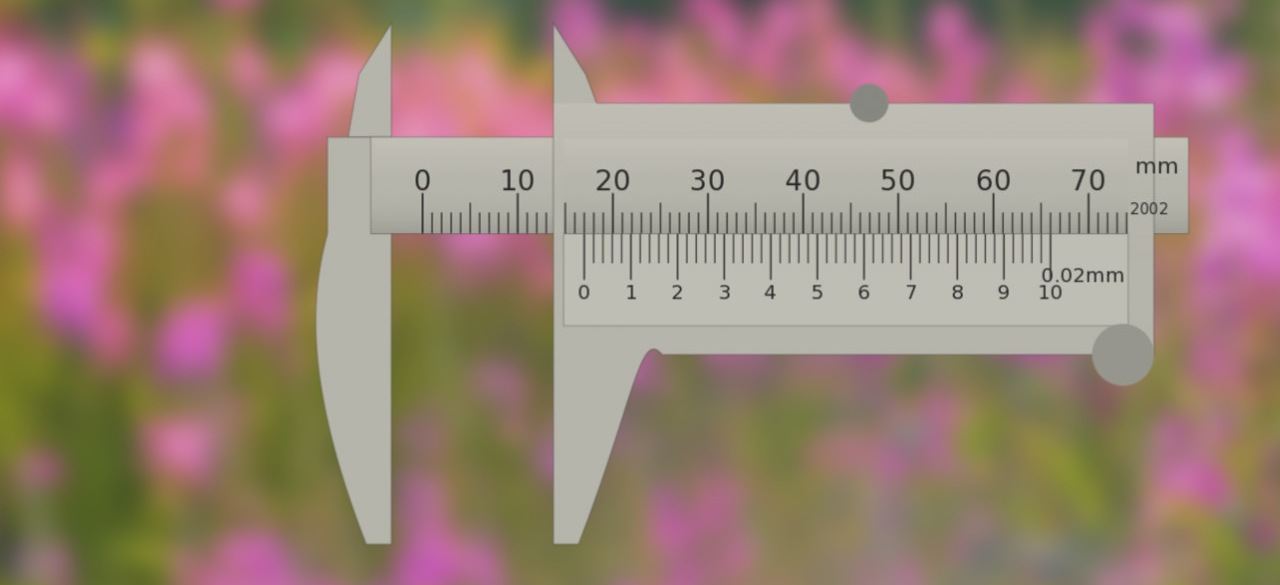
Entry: value=17.0 unit=mm
